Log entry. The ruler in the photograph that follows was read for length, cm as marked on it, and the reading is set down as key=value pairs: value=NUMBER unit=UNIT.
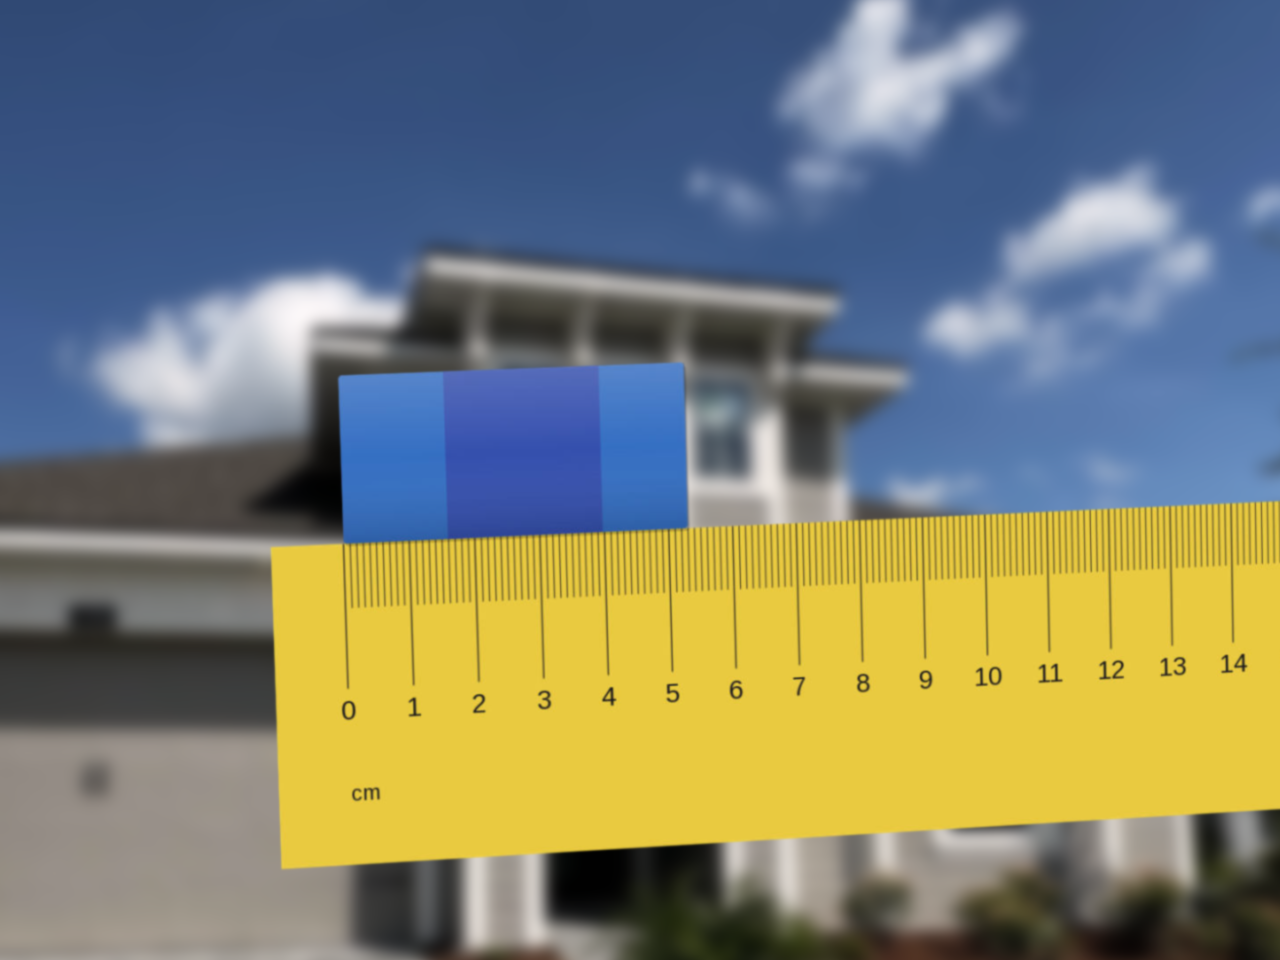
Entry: value=5.3 unit=cm
